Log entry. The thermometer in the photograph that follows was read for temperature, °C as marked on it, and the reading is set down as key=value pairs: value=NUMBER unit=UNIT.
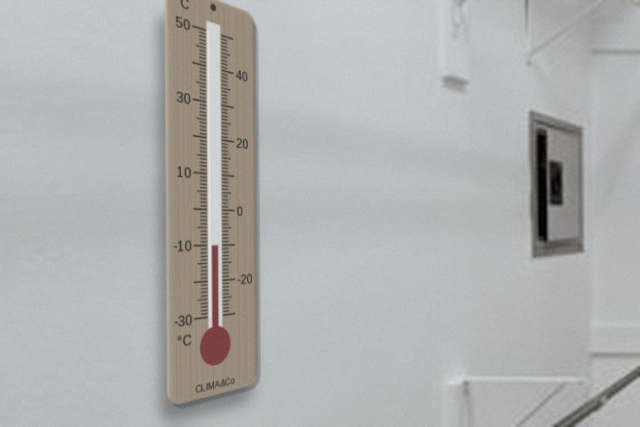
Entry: value=-10 unit=°C
